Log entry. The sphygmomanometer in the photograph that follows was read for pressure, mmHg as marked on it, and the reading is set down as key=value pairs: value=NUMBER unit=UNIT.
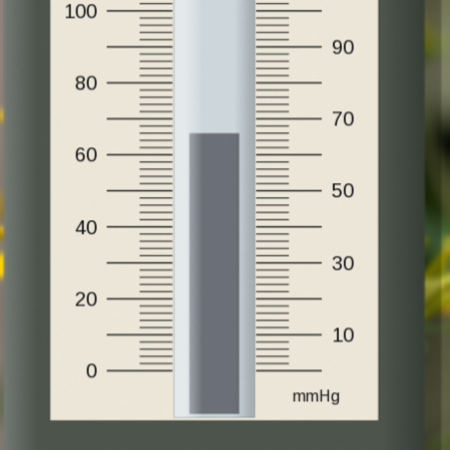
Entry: value=66 unit=mmHg
